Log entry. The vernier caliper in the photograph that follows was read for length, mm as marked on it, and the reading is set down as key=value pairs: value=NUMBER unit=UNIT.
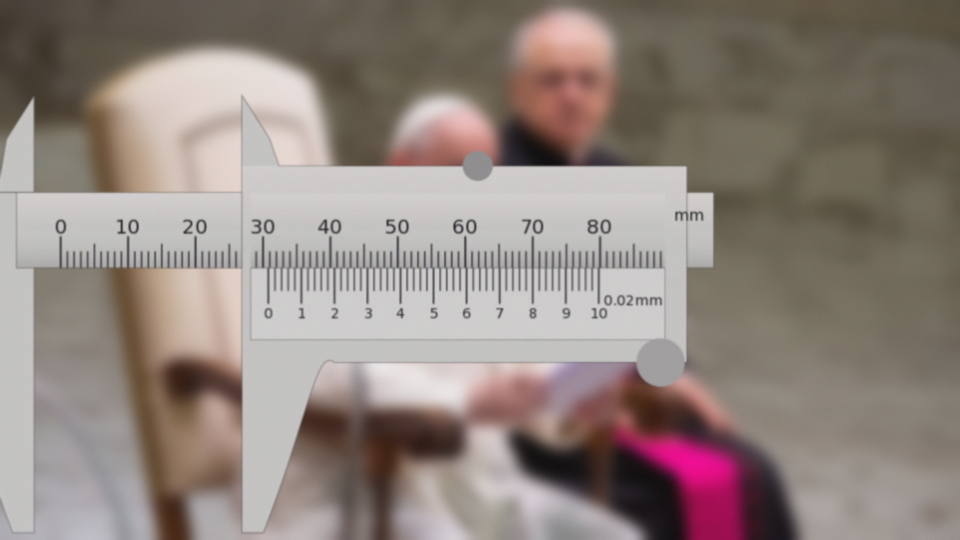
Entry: value=30.8 unit=mm
